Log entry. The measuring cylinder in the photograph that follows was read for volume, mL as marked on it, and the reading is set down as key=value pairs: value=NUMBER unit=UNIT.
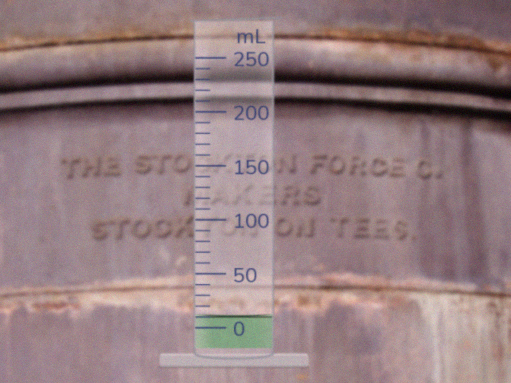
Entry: value=10 unit=mL
